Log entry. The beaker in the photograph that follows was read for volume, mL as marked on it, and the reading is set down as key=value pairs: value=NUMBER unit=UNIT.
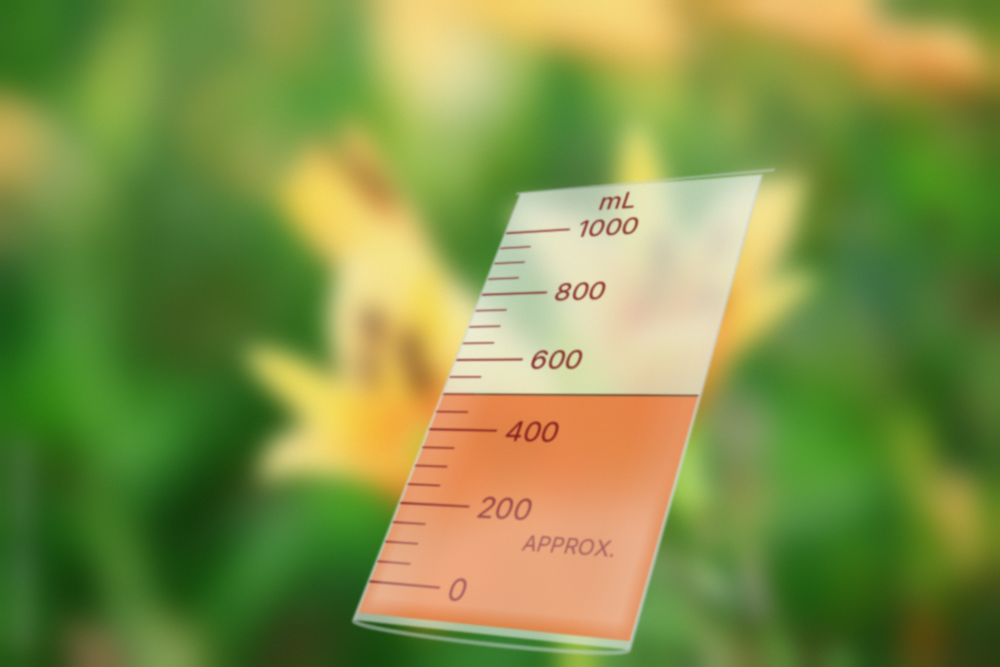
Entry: value=500 unit=mL
